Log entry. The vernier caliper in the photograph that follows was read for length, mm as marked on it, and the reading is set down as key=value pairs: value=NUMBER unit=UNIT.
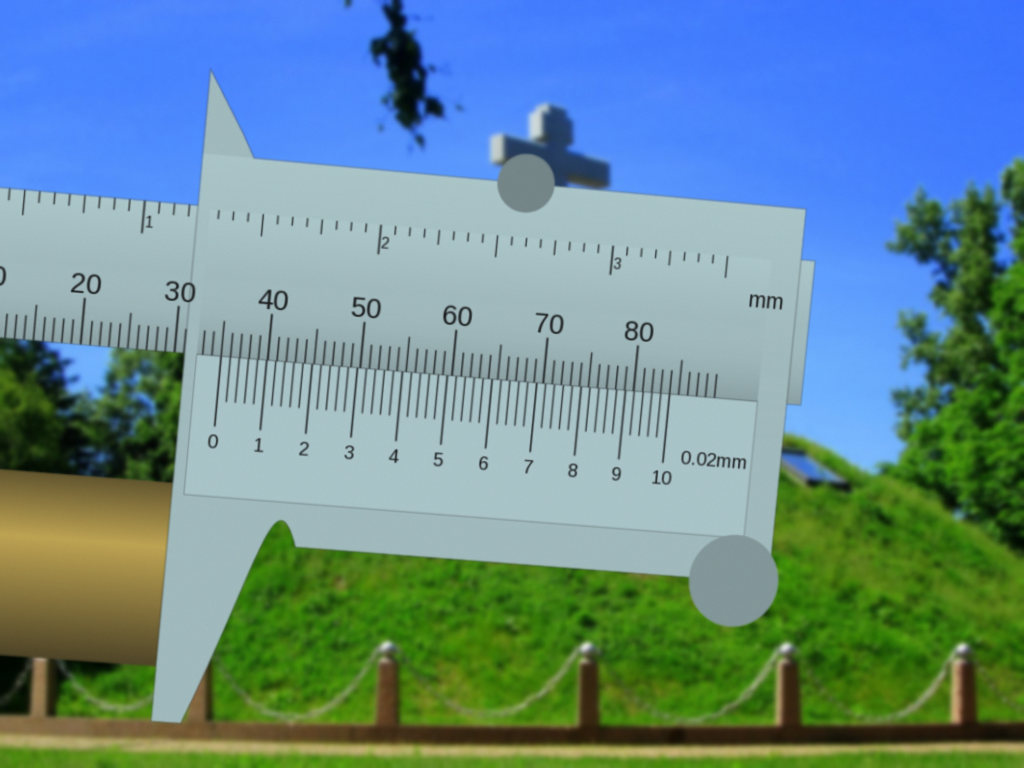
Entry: value=35.0 unit=mm
